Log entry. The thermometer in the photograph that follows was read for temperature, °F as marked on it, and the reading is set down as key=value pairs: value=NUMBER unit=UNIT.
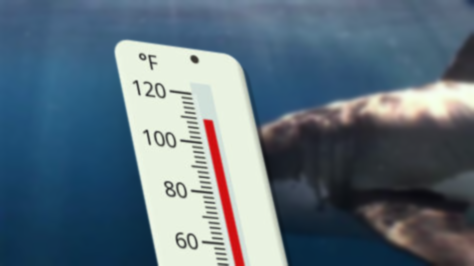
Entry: value=110 unit=°F
